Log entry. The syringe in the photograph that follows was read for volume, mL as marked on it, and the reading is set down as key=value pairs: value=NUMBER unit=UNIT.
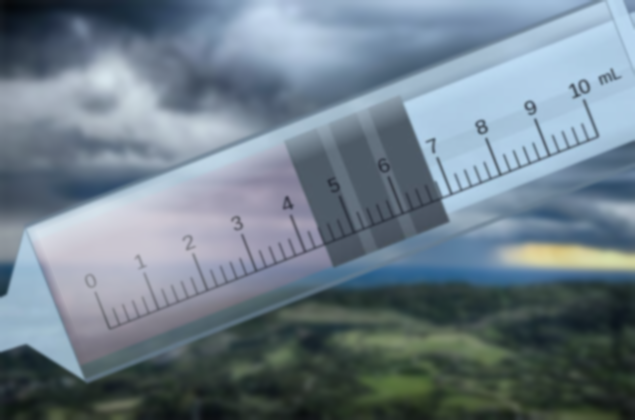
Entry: value=4.4 unit=mL
